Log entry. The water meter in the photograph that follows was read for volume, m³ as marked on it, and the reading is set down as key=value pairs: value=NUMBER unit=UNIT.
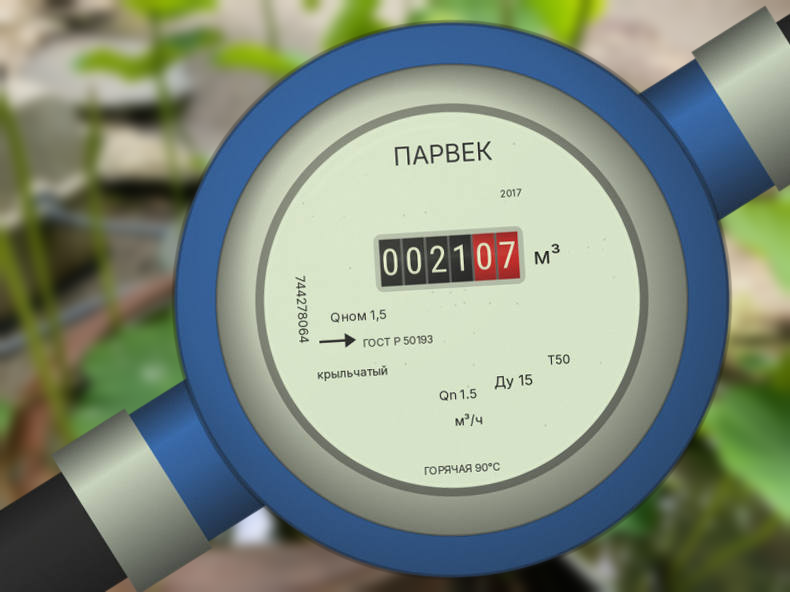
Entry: value=21.07 unit=m³
